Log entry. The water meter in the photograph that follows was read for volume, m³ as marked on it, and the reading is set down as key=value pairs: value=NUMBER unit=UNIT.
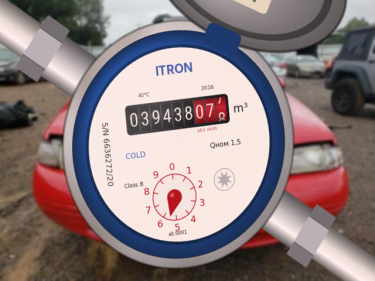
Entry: value=39438.0775 unit=m³
